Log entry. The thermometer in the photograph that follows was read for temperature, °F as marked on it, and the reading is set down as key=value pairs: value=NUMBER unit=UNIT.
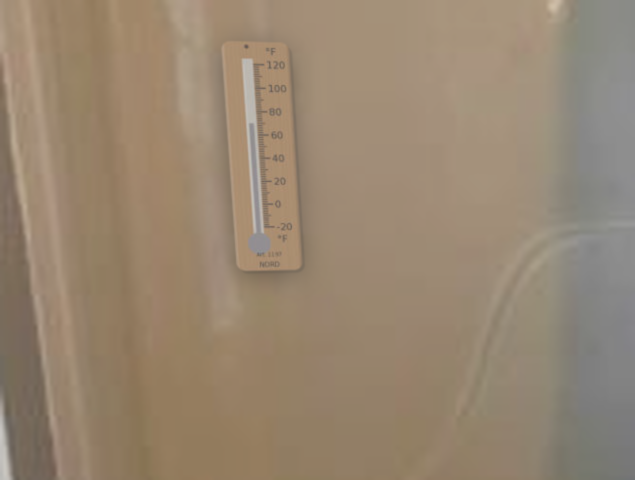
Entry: value=70 unit=°F
